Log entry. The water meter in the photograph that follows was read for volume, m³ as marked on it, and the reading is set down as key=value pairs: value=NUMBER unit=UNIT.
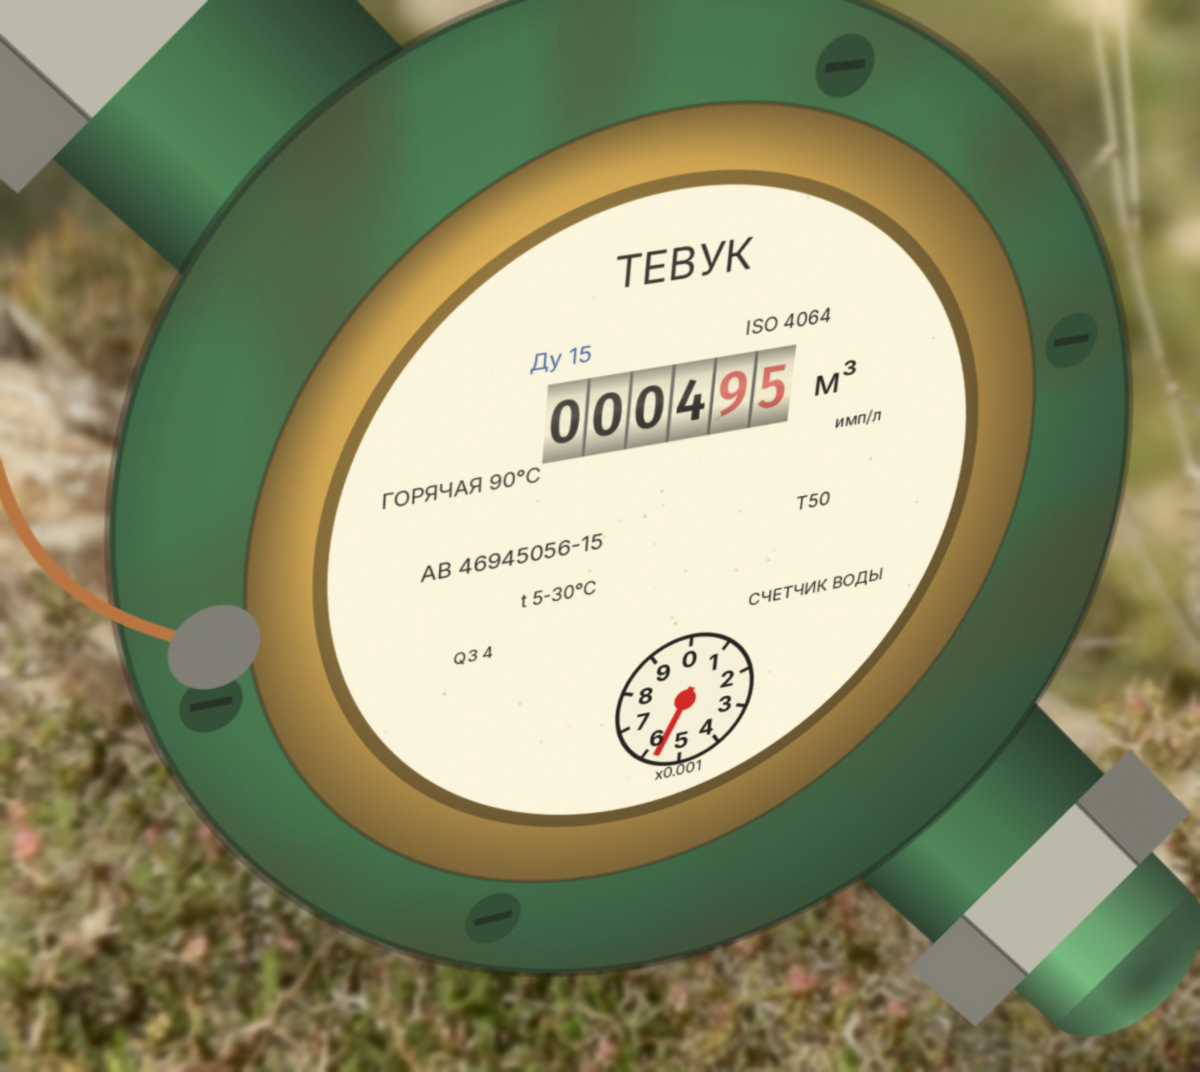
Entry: value=4.955 unit=m³
